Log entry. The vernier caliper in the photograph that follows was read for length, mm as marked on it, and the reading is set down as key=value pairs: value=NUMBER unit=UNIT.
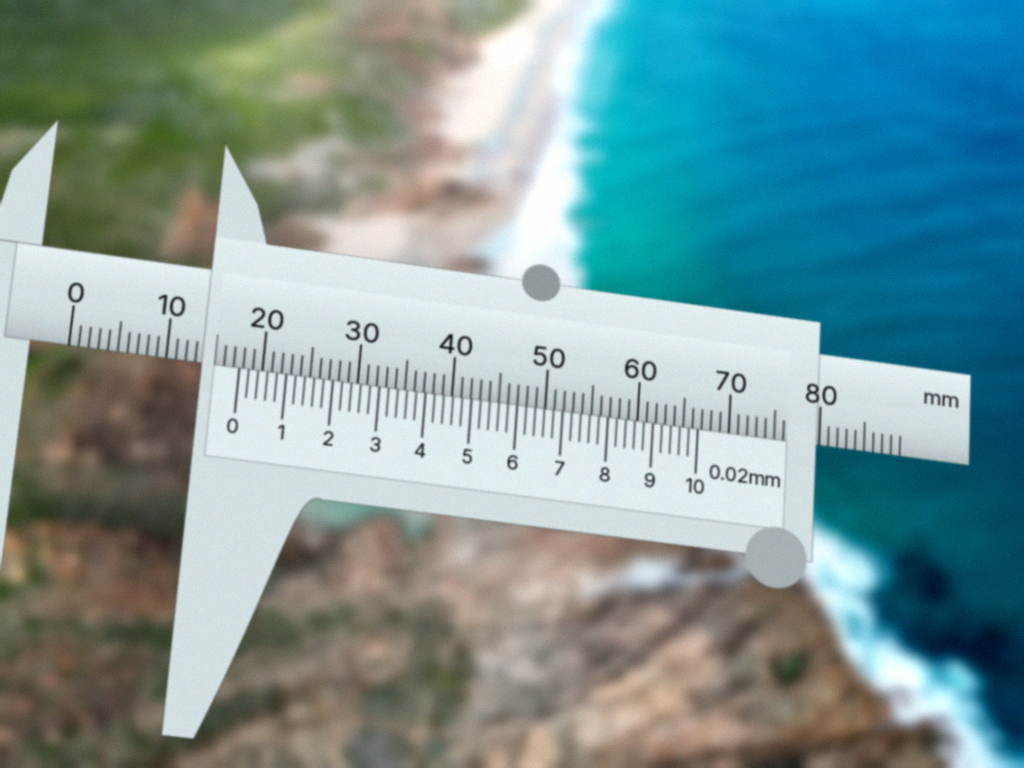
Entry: value=17.6 unit=mm
